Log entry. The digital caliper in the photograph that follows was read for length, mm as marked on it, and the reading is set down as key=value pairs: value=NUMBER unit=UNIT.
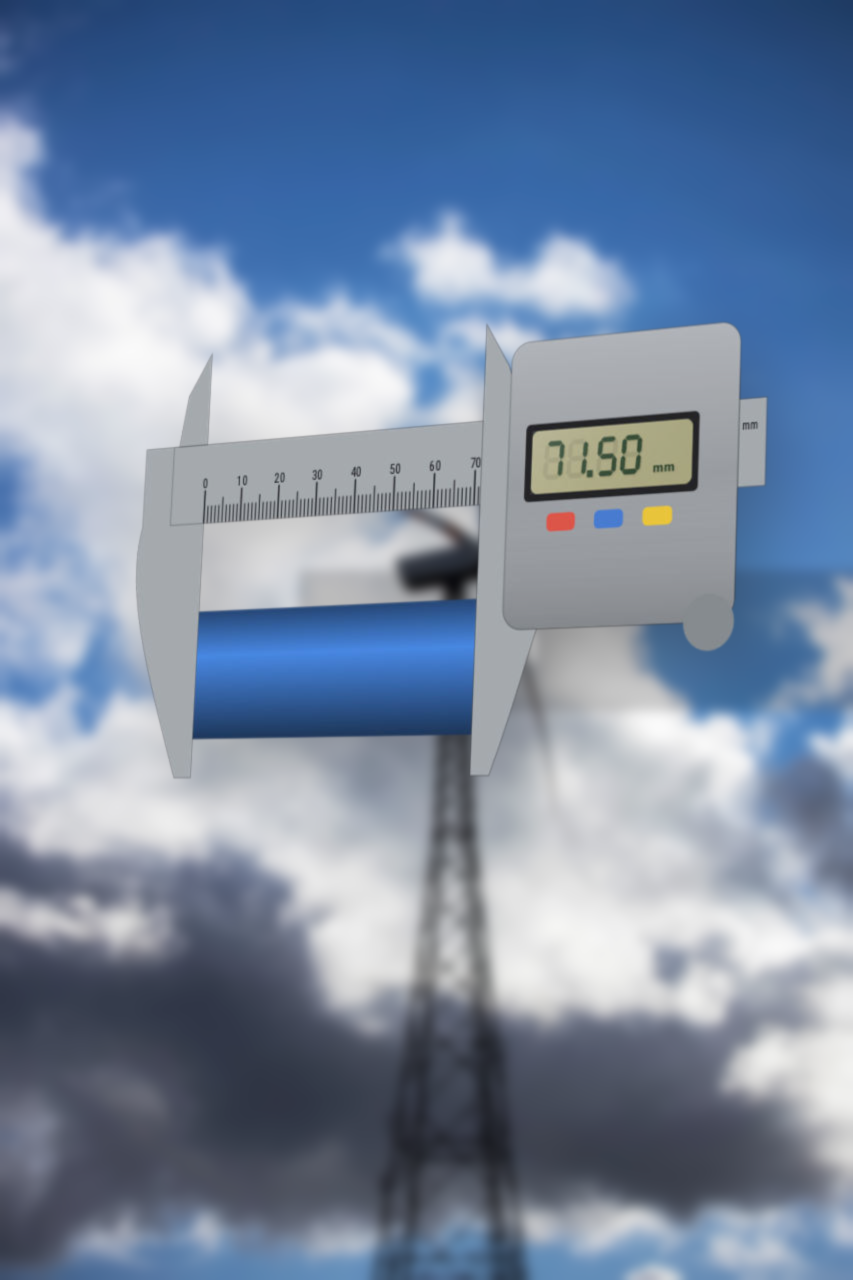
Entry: value=71.50 unit=mm
